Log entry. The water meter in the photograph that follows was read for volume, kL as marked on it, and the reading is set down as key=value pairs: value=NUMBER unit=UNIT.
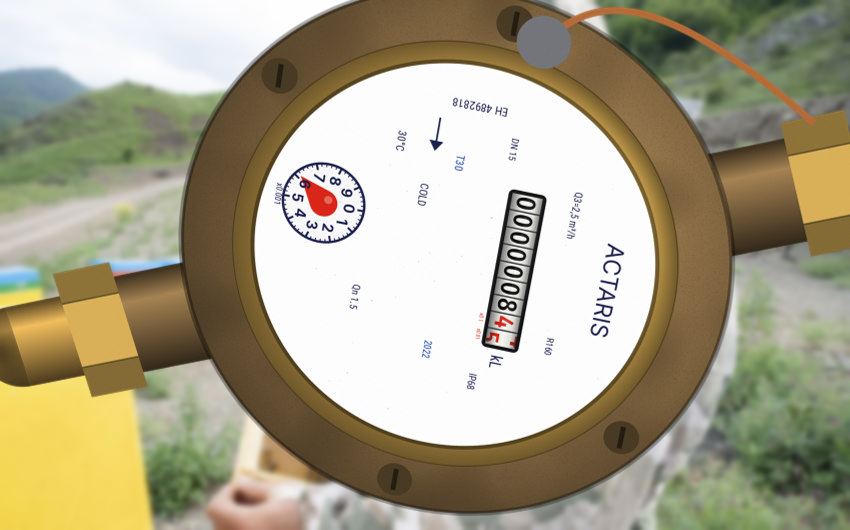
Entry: value=8.446 unit=kL
